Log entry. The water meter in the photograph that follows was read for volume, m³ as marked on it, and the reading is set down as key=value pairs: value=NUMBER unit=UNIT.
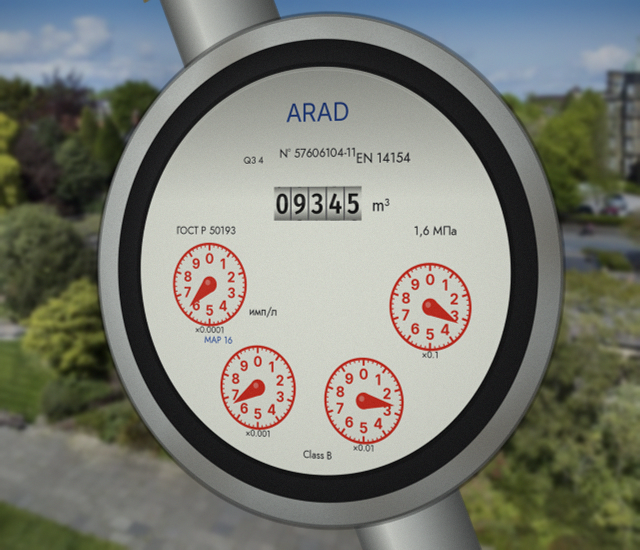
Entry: value=9345.3266 unit=m³
